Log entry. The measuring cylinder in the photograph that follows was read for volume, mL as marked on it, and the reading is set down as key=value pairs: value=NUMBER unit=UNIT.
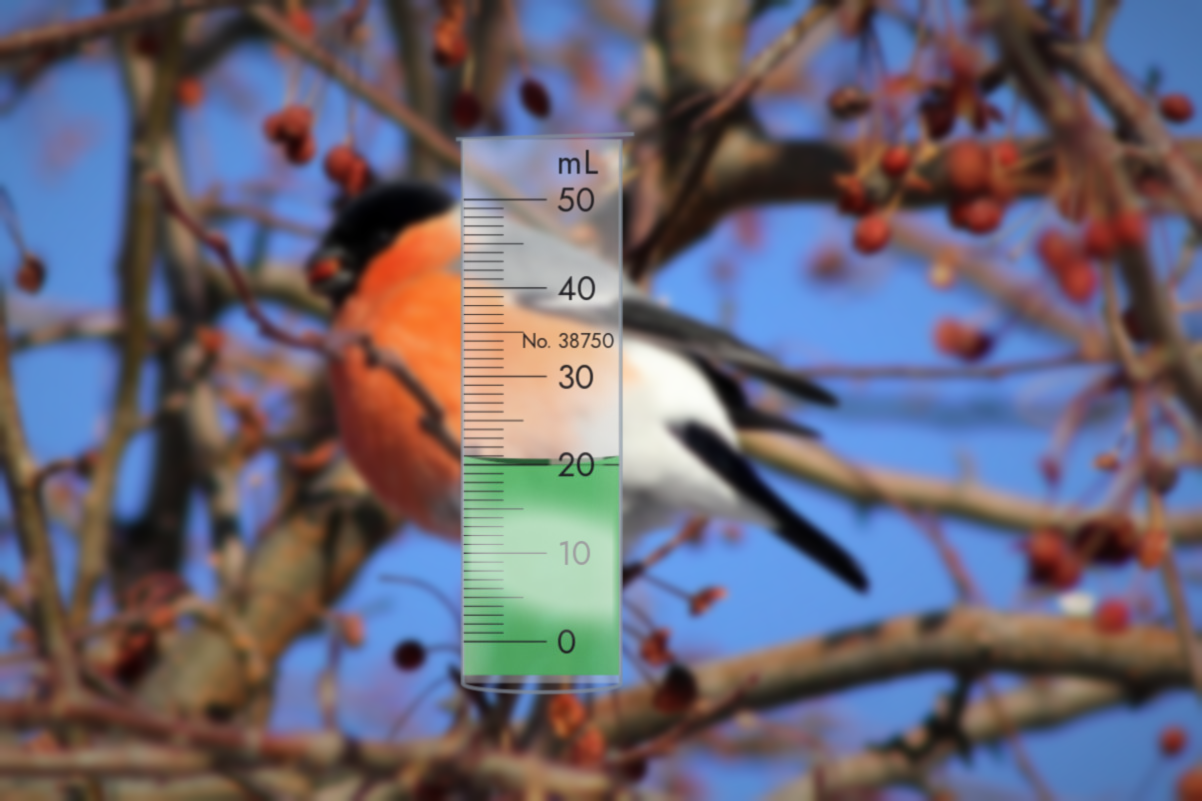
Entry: value=20 unit=mL
